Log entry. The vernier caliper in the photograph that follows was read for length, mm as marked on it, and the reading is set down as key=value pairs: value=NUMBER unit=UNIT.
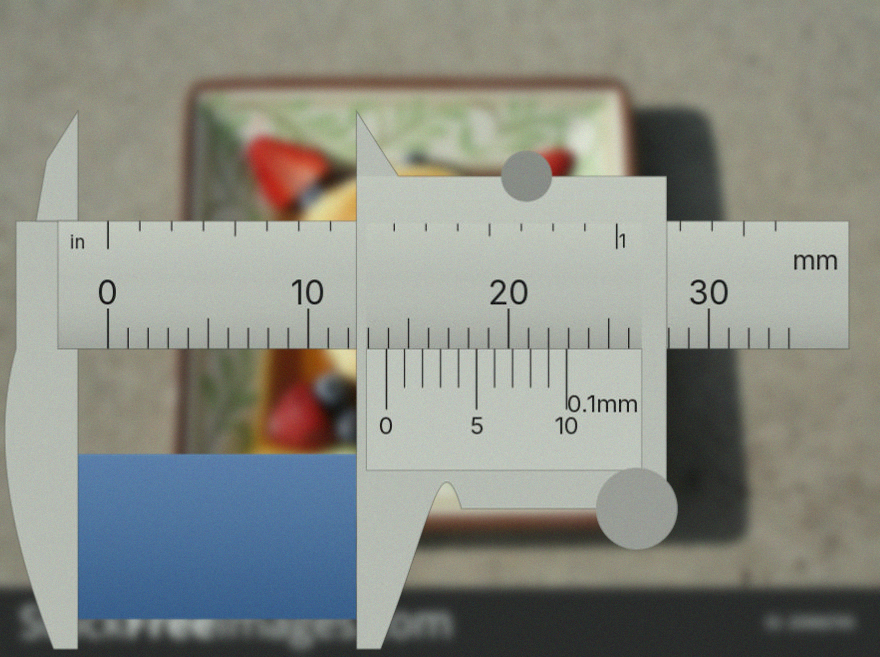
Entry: value=13.9 unit=mm
